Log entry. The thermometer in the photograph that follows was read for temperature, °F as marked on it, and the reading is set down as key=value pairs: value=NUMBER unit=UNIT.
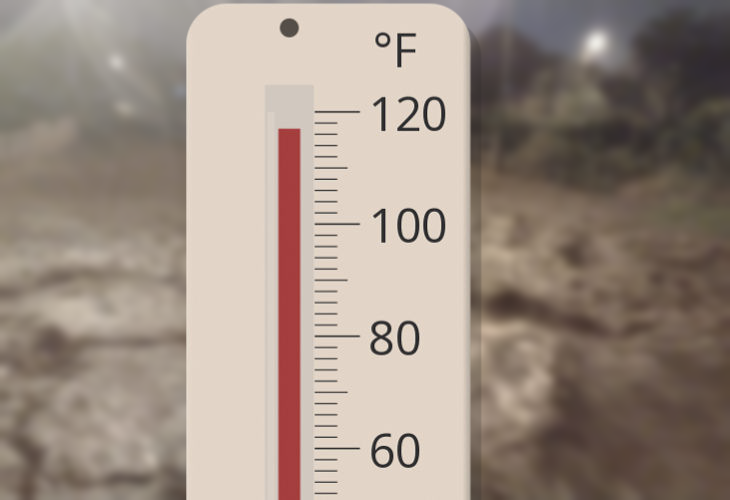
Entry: value=117 unit=°F
